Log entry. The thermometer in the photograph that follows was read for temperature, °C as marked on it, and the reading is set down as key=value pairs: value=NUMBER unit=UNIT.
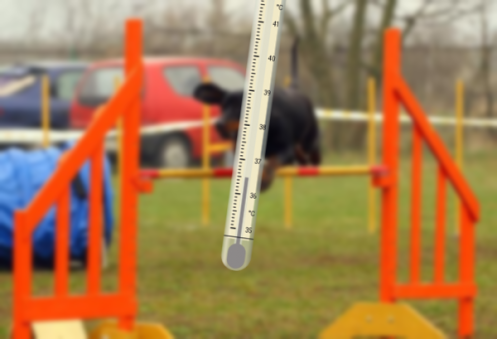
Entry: value=36.5 unit=°C
